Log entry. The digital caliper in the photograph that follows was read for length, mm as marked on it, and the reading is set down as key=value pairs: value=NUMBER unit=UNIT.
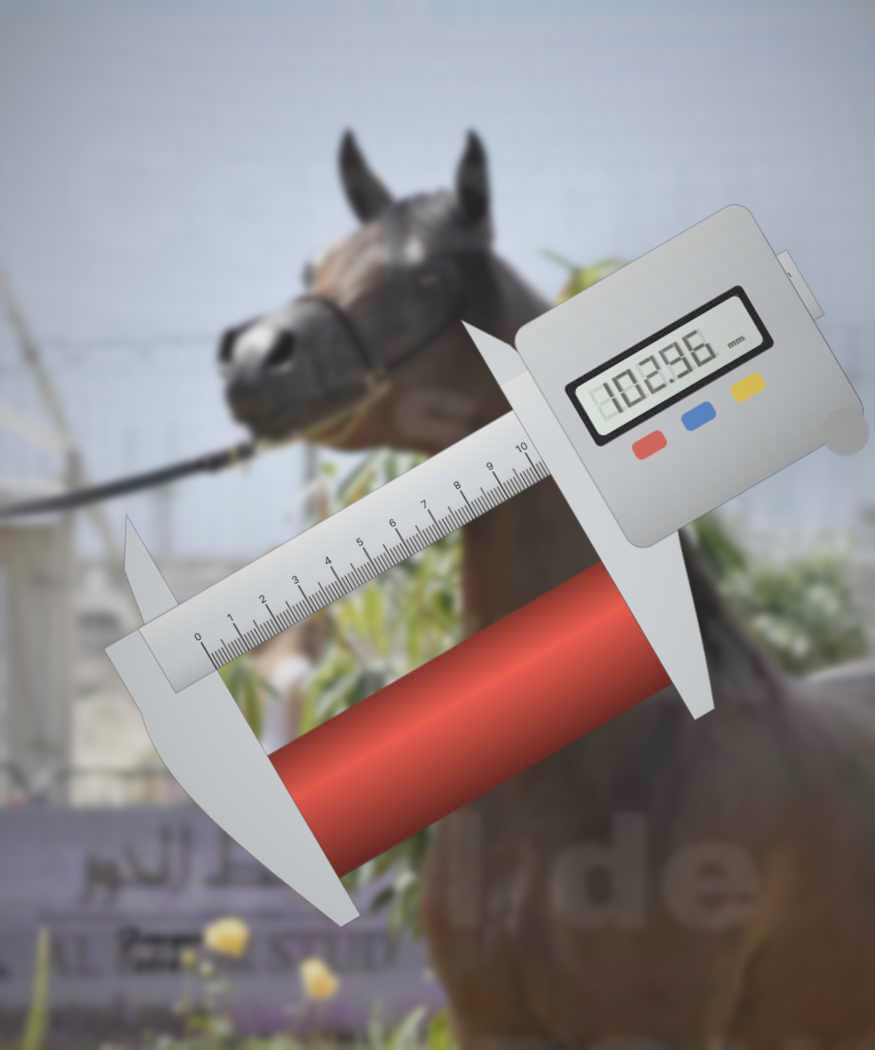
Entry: value=102.96 unit=mm
